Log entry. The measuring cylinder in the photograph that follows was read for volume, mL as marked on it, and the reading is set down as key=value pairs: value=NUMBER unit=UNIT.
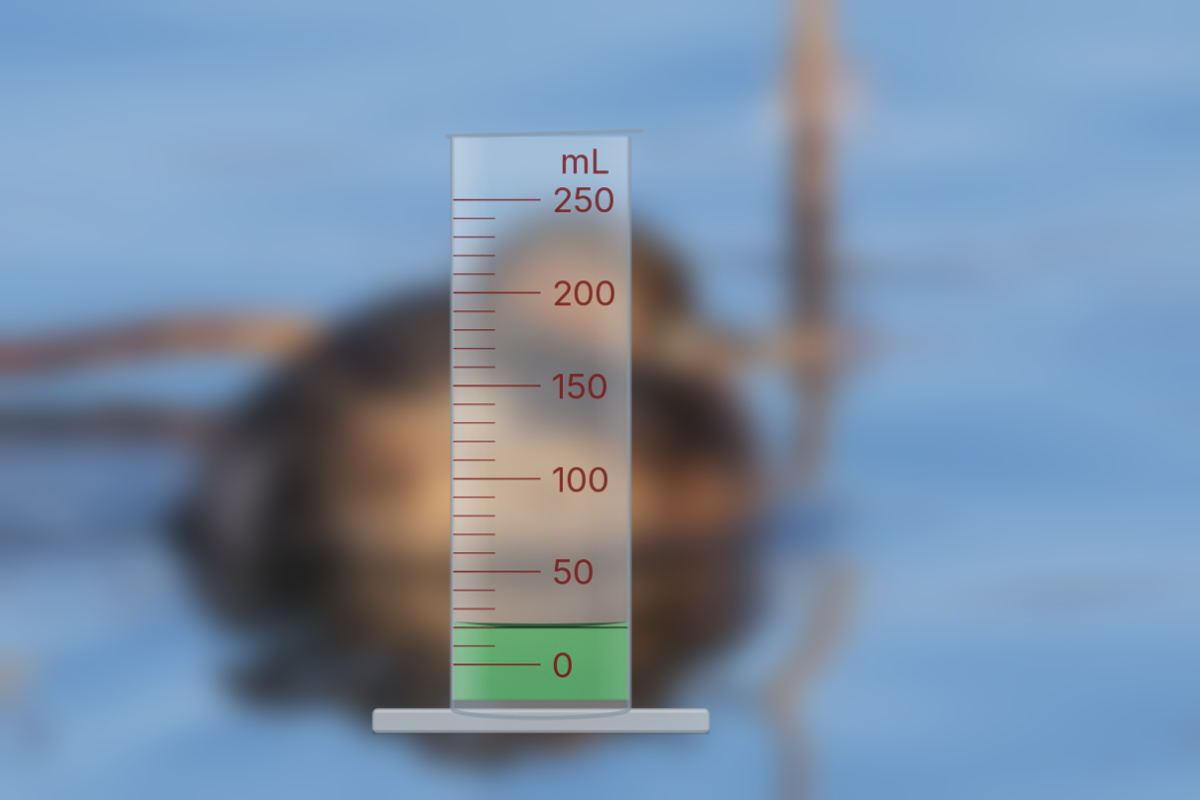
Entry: value=20 unit=mL
